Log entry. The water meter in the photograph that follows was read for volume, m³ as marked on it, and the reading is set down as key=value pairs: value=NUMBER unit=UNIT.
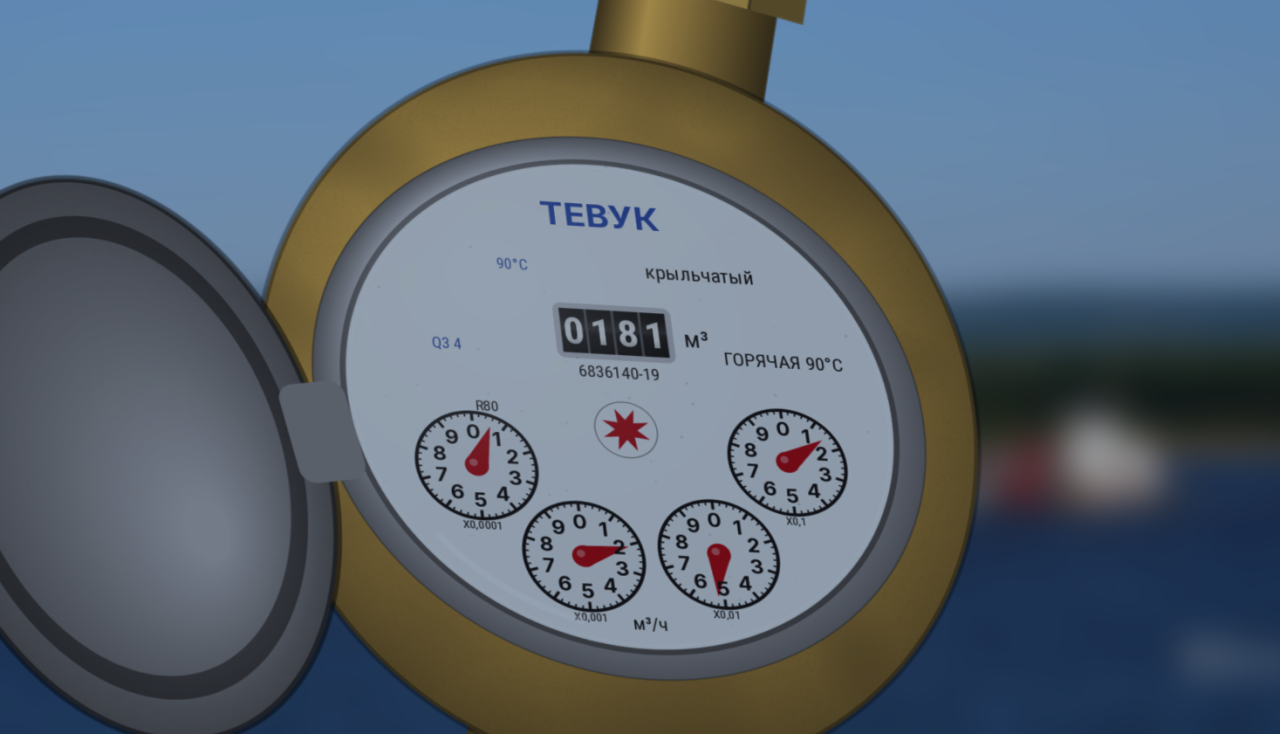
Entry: value=181.1520 unit=m³
